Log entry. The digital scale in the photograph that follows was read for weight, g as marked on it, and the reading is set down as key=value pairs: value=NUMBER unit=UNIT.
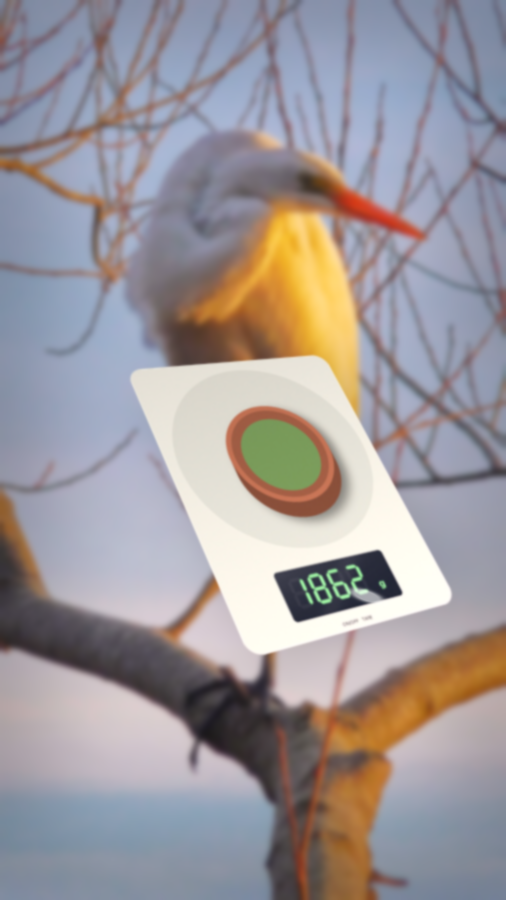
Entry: value=1862 unit=g
